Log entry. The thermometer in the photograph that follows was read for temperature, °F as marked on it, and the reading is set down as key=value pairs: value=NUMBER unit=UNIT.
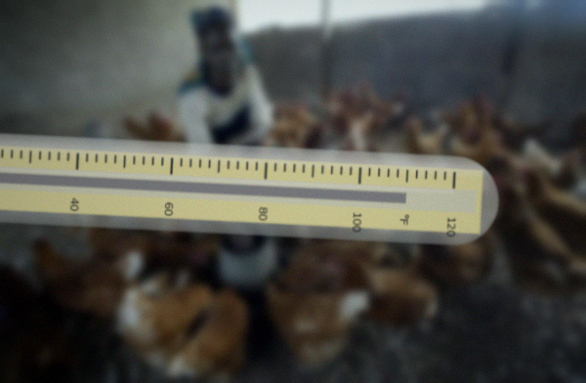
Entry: value=110 unit=°F
